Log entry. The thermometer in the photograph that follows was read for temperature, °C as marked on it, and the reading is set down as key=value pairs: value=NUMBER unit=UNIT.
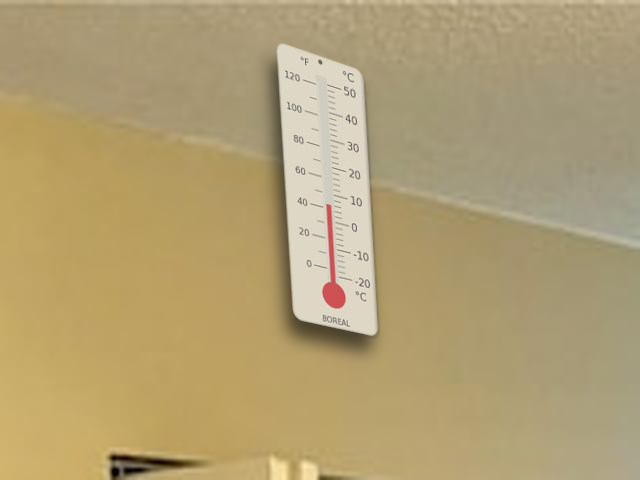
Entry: value=6 unit=°C
